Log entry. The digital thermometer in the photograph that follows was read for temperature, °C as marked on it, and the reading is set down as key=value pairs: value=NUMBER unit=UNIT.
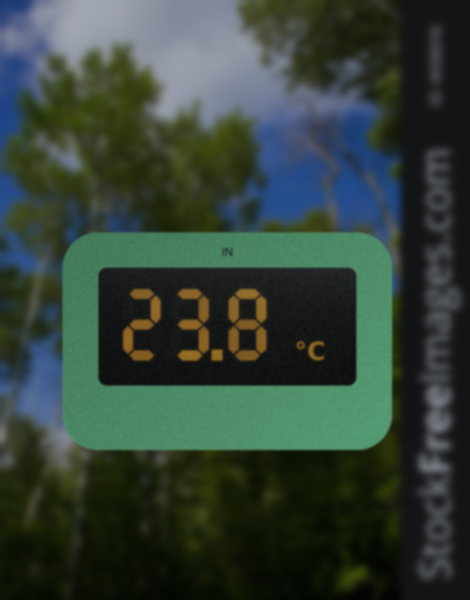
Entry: value=23.8 unit=°C
